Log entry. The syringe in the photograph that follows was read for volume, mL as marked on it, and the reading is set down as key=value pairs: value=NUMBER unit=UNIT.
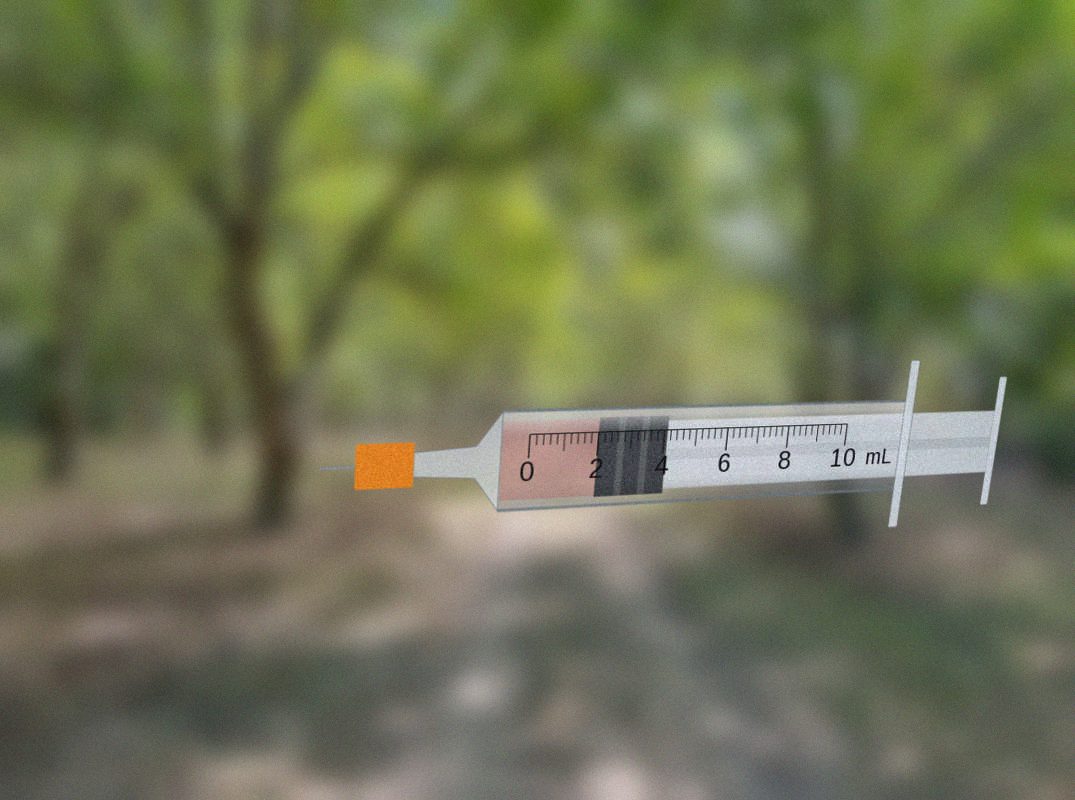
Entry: value=2 unit=mL
